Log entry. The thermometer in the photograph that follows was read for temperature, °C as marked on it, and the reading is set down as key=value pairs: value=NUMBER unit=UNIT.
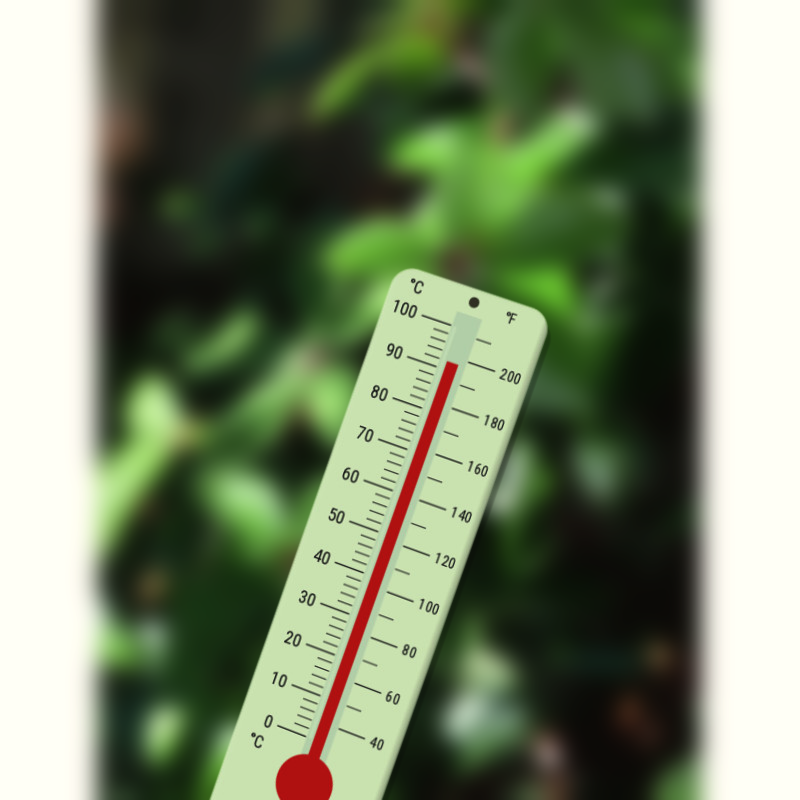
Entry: value=92 unit=°C
